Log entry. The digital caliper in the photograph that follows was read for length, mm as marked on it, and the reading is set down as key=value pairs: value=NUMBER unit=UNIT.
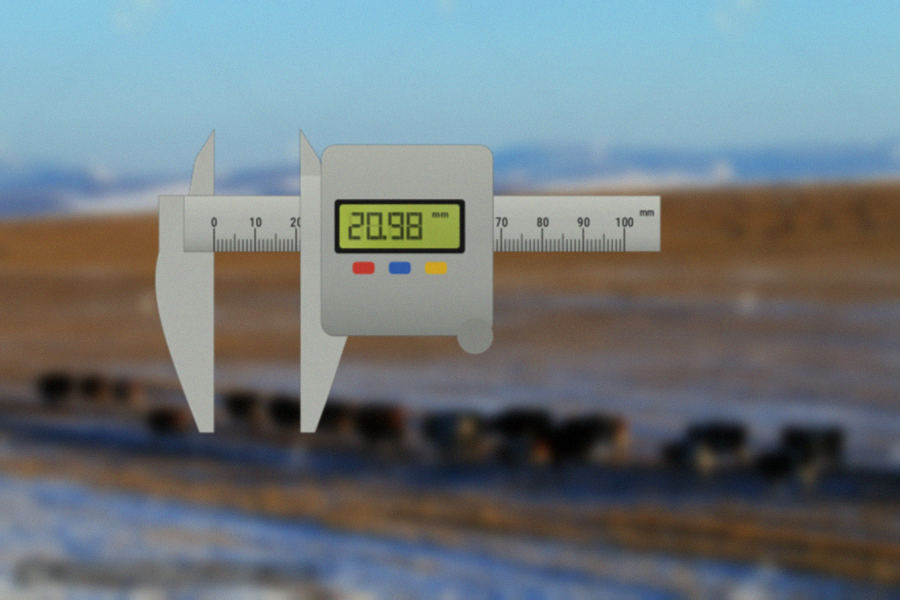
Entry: value=20.98 unit=mm
